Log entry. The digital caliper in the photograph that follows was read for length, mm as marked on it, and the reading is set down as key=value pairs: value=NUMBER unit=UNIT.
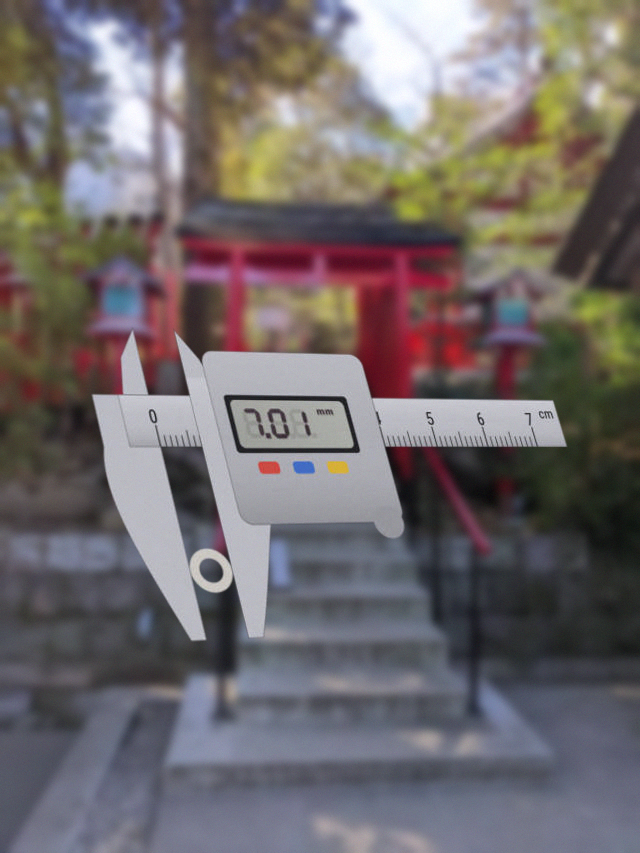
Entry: value=7.01 unit=mm
